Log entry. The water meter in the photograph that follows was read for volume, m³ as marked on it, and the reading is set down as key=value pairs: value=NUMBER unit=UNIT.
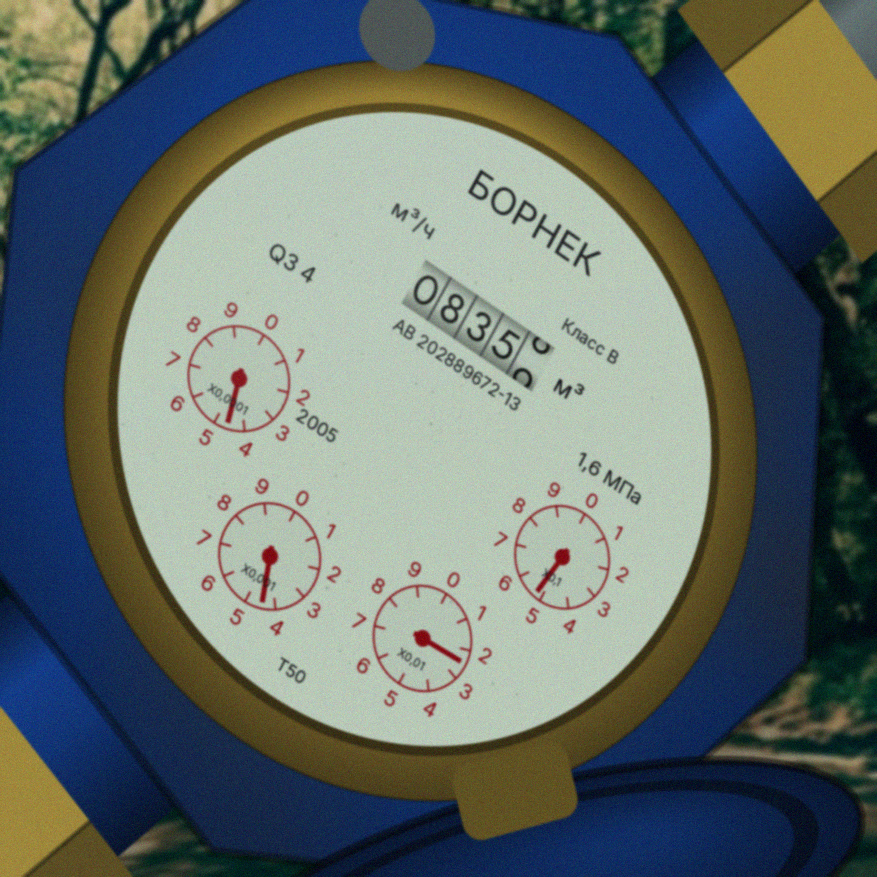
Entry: value=8358.5244 unit=m³
